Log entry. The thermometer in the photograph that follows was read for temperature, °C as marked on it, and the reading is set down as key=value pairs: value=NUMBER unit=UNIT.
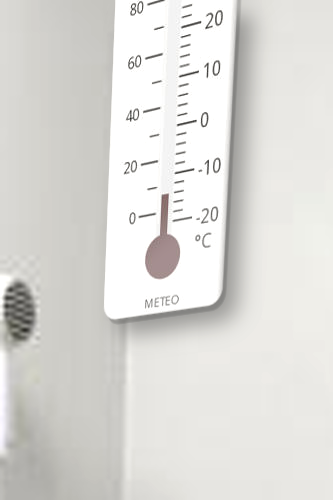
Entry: value=-14 unit=°C
